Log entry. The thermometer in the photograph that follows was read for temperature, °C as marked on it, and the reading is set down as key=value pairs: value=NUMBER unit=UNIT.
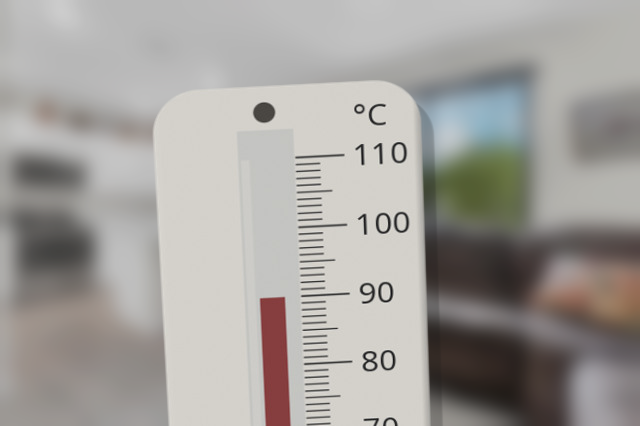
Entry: value=90 unit=°C
